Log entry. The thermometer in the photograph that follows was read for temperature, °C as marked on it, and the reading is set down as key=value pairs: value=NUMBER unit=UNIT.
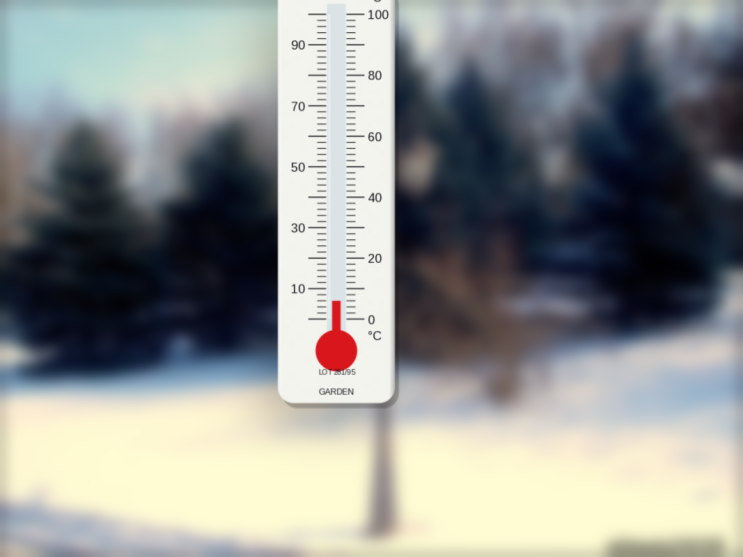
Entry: value=6 unit=°C
